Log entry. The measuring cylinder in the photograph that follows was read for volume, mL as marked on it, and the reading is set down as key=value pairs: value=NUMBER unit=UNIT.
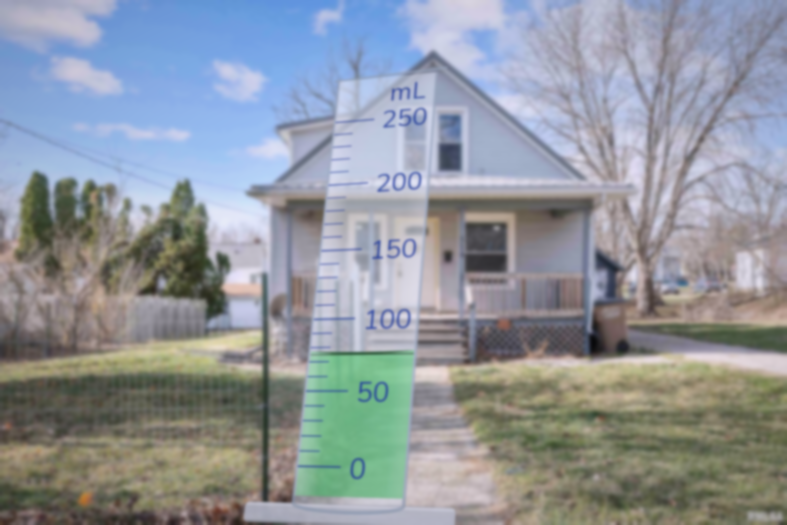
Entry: value=75 unit=mL
